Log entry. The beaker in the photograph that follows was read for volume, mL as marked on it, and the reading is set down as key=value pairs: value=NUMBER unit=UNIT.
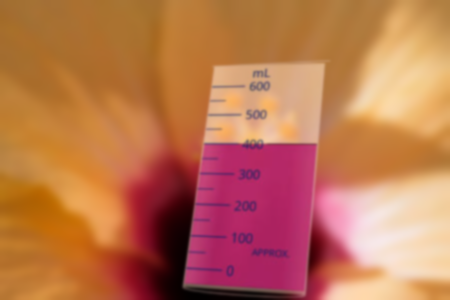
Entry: value=400 unit=mL
